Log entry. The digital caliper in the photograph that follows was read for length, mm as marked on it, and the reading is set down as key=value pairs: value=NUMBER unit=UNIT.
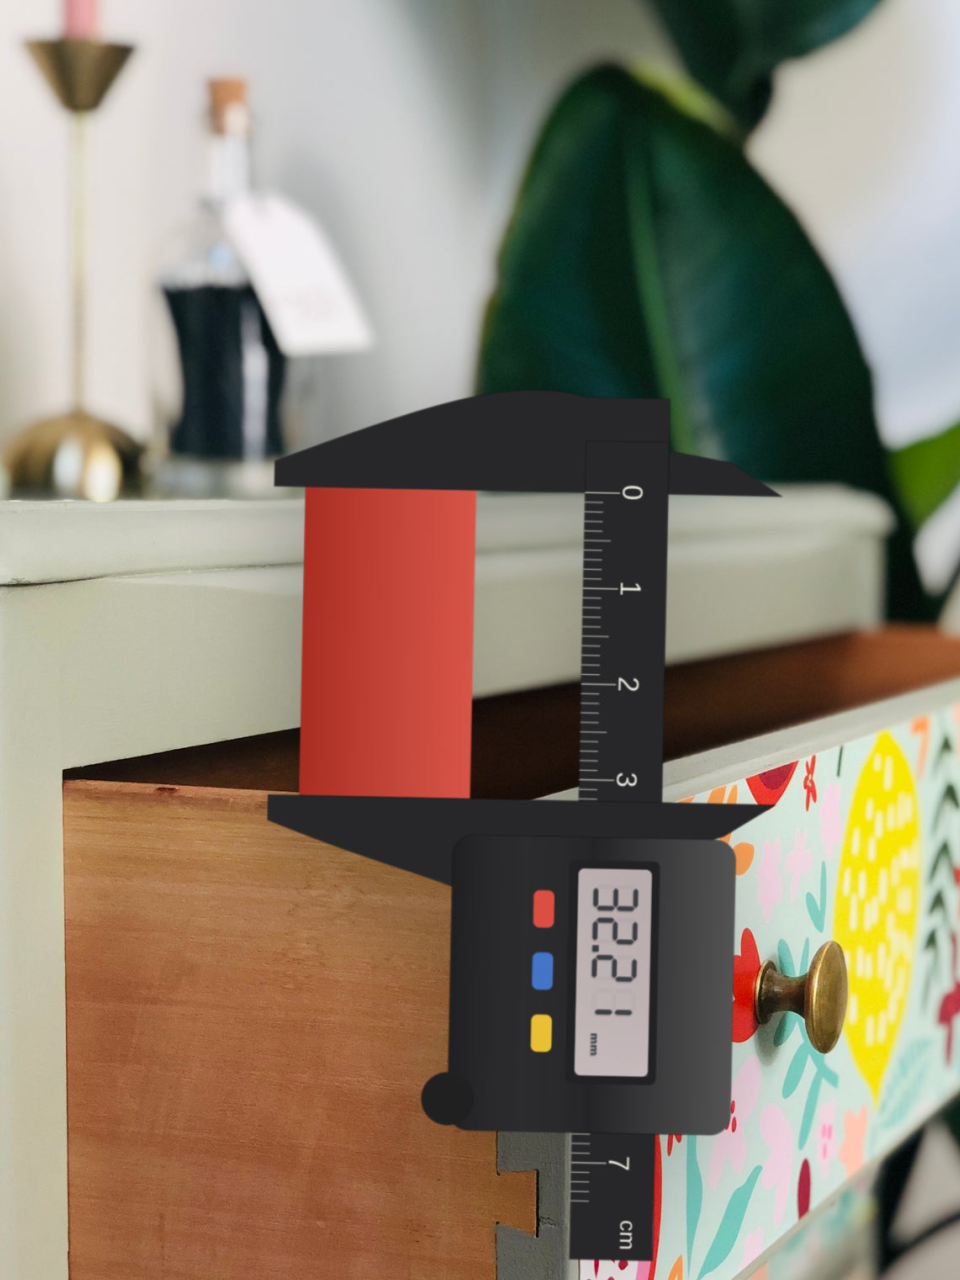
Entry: value=32.21 unit=mm
